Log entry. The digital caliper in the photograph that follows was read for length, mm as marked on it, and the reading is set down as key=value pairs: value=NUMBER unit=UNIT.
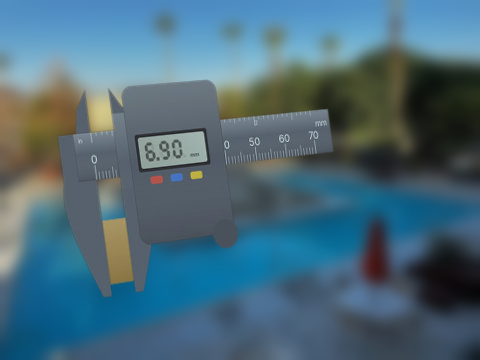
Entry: value=6.90 unit=mm
